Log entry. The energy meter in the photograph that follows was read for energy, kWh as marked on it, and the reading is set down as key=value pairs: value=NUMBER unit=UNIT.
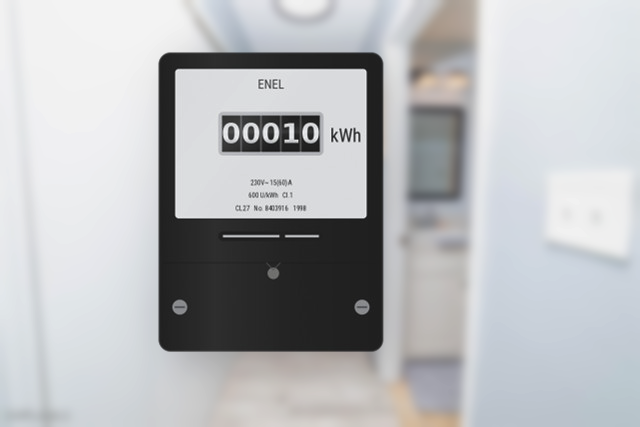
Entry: value=10 unit=kWh
